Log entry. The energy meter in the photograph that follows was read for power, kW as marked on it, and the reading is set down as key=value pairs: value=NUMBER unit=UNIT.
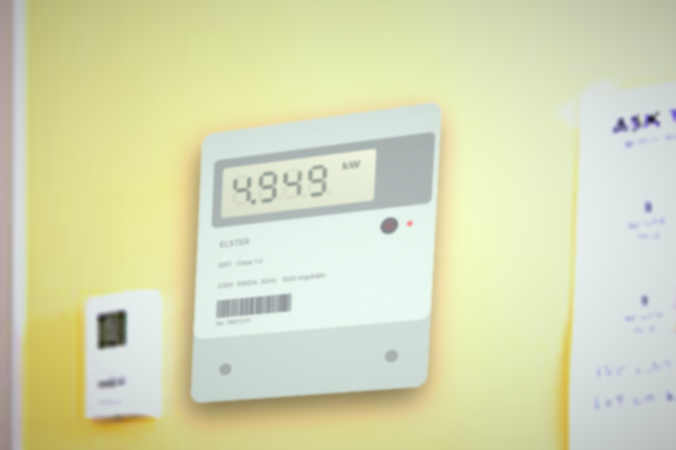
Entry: value=4.949 unit=kW
